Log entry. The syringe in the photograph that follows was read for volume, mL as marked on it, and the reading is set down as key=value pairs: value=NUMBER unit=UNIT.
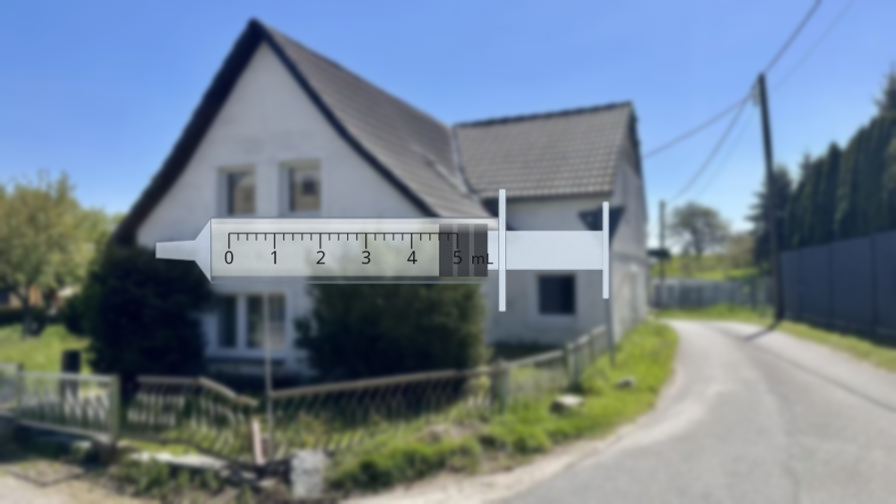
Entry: value=4.6 unit=mL
